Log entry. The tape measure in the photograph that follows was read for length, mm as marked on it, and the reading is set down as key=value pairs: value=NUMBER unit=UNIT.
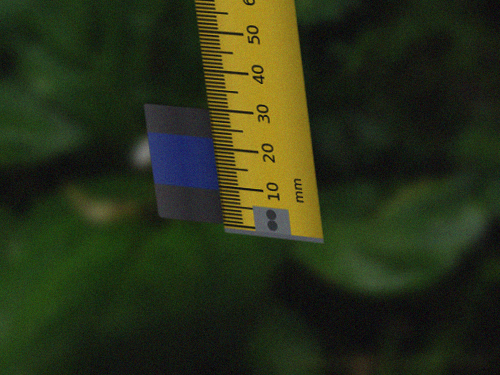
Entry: value=30 unit=mm
